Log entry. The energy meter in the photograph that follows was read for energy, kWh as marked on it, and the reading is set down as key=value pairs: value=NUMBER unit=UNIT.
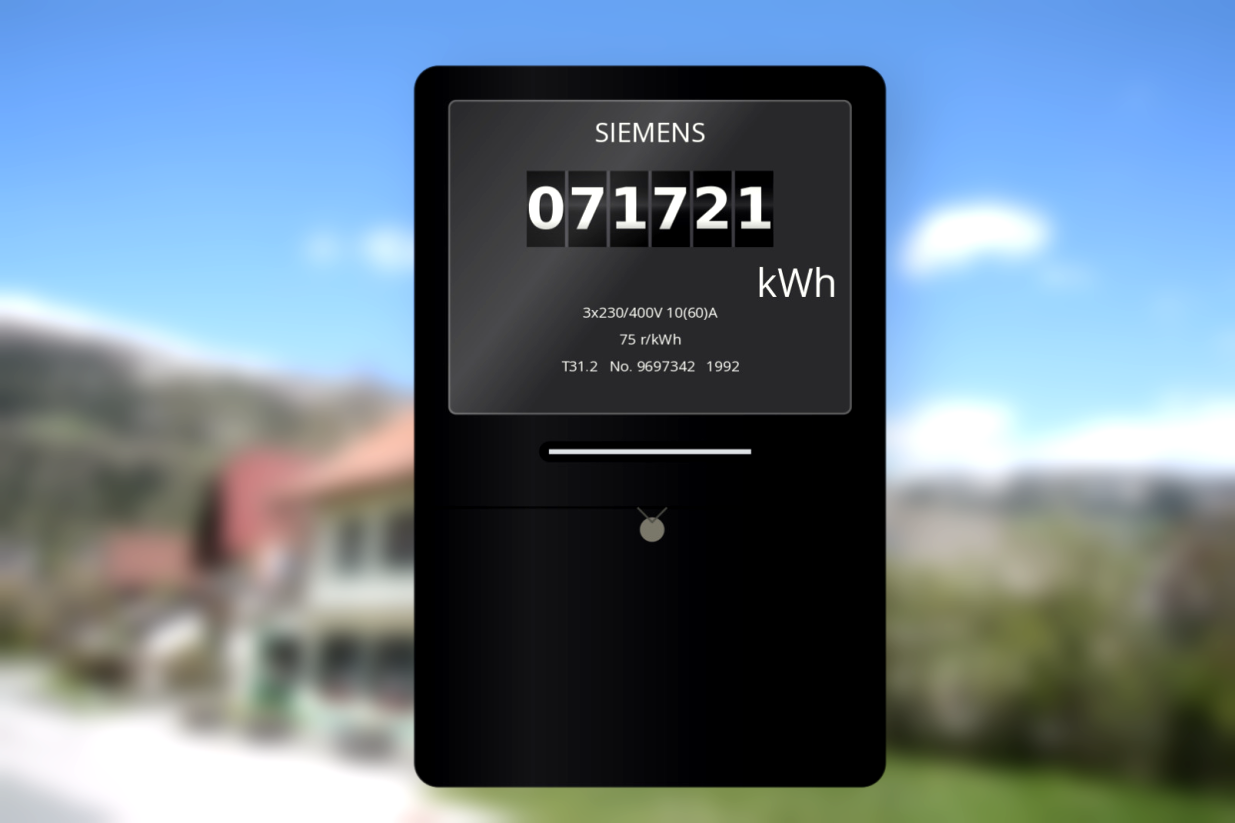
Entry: value=71721 unit=kWh
